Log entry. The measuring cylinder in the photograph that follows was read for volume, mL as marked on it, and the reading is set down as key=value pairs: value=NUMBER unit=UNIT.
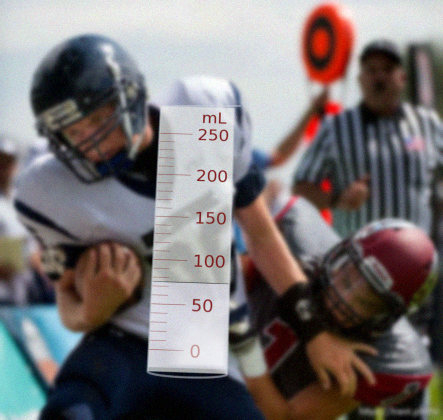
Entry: value=75 unit=mL
